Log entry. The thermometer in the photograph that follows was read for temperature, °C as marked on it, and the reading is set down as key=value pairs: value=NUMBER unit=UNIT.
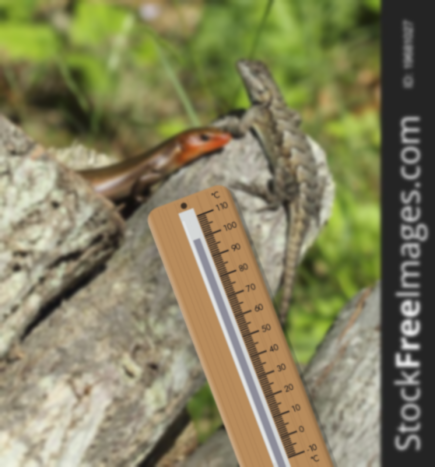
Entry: value=100 unit=°C
